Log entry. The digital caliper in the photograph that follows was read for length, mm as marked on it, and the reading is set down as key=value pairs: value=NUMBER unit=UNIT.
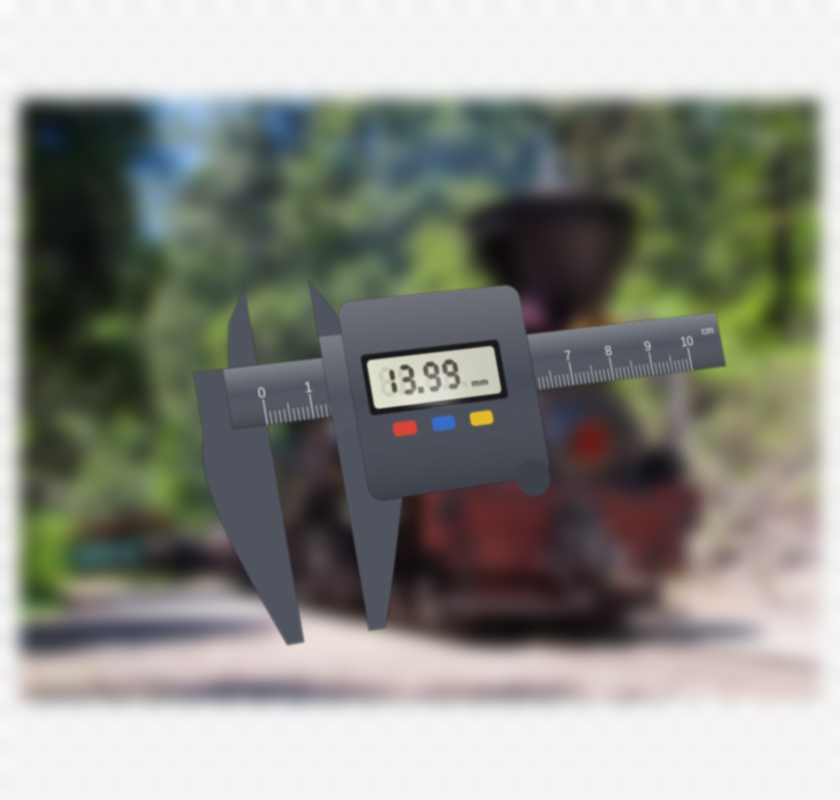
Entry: value=13.99 unit=mm
